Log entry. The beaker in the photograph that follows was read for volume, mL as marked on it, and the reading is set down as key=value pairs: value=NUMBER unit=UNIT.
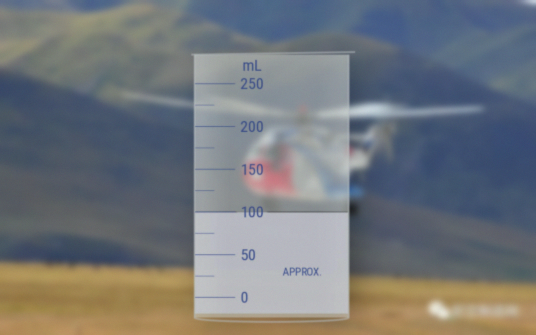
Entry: value=100 unit=mL
